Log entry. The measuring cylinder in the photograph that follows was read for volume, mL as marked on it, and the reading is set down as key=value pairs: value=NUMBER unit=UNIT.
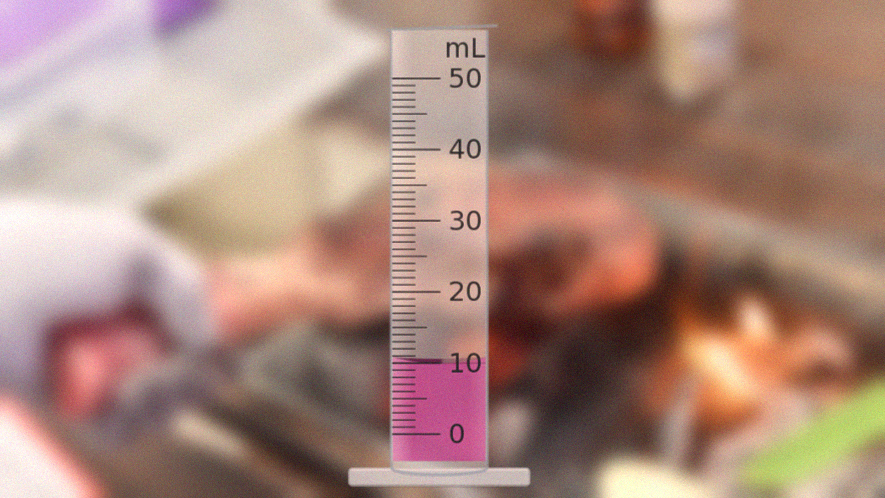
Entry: value=10 unit=mL
